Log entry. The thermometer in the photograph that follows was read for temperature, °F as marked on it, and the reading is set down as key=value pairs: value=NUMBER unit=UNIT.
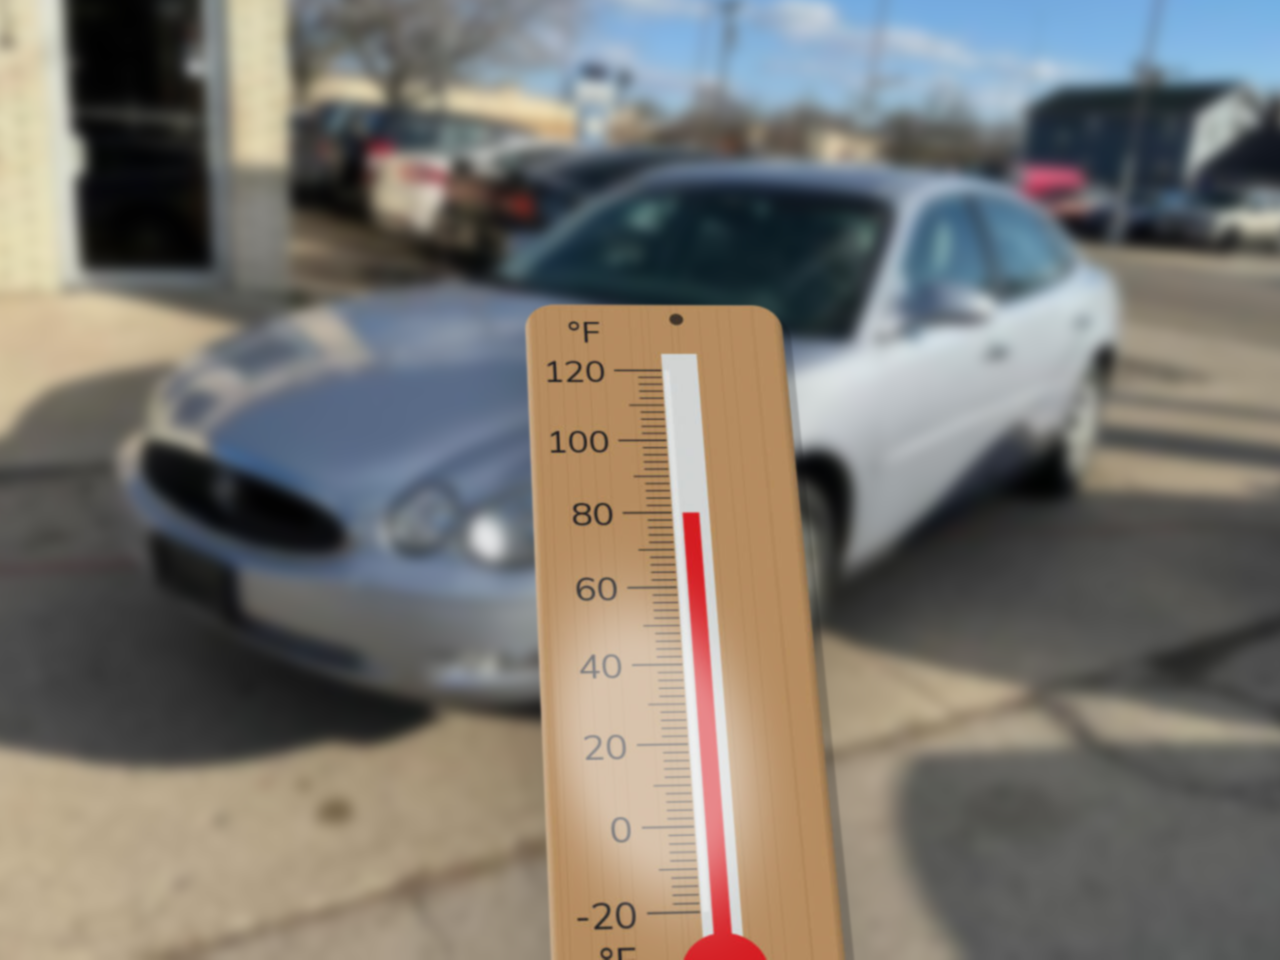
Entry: value=80 unit=°F
